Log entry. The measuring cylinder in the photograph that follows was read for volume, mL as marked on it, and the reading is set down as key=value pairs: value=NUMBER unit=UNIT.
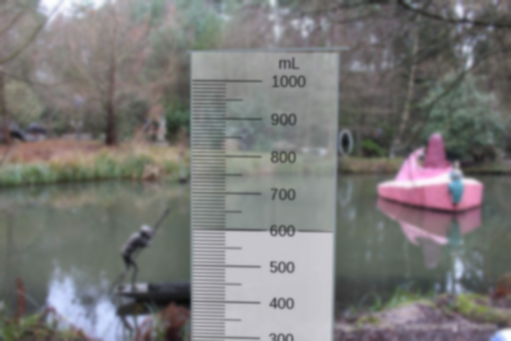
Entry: value=600 unit=mL
